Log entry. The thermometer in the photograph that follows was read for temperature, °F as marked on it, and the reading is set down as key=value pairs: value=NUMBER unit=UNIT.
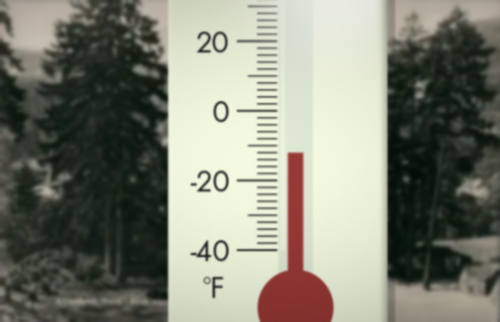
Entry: value=-12 unit=°F
